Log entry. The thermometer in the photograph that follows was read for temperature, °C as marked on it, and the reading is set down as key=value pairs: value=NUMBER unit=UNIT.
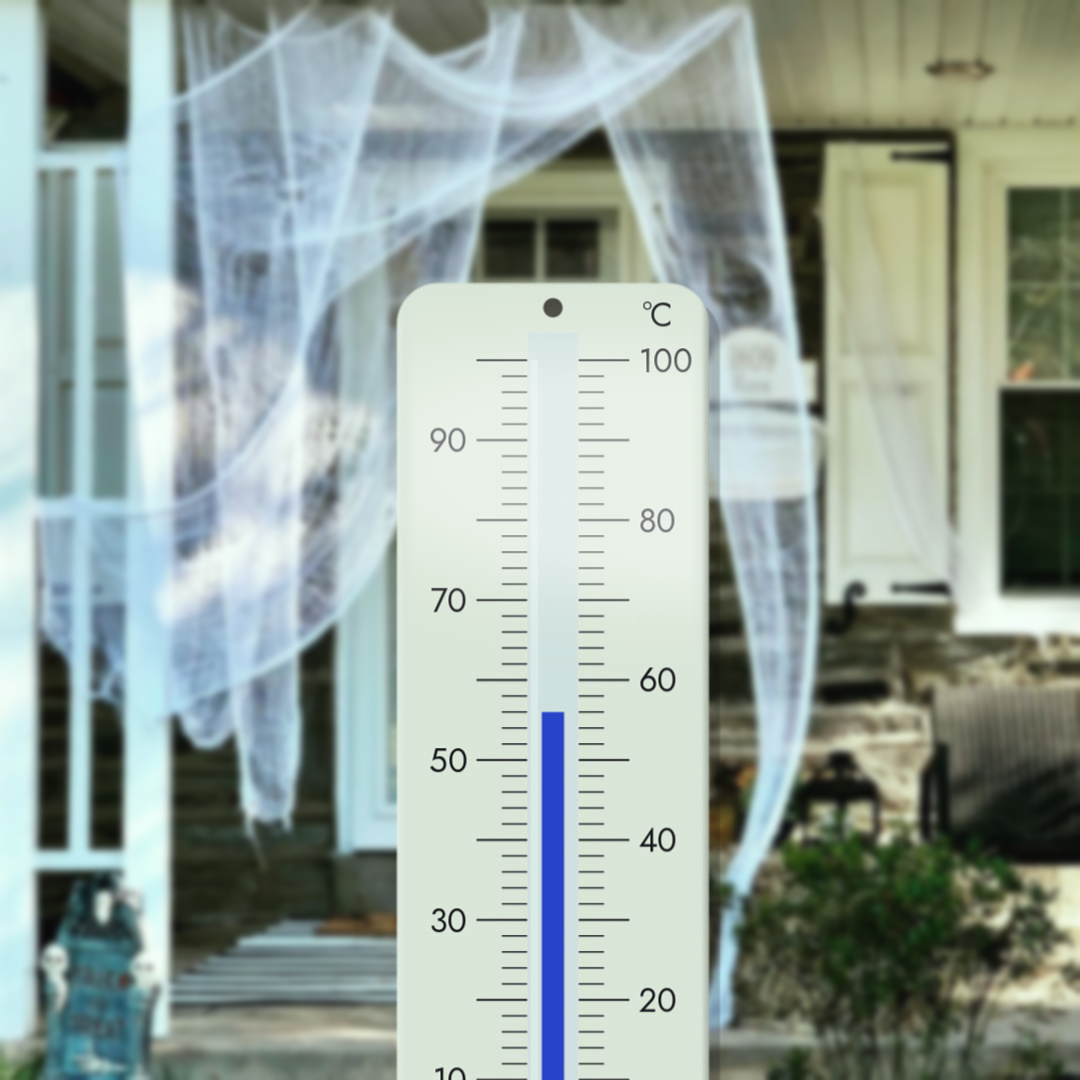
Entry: value=56 unit=°C
